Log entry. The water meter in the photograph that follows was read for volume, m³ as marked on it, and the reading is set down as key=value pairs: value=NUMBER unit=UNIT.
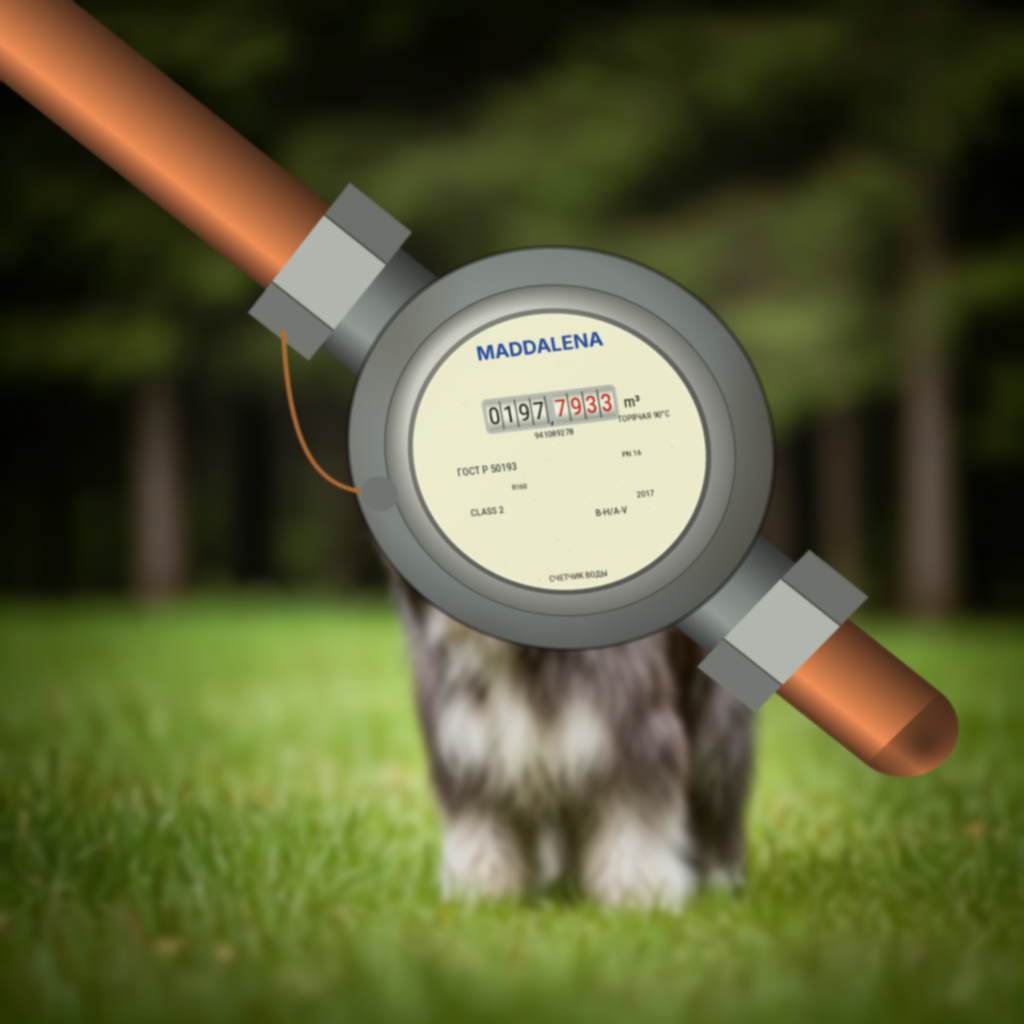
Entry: value=197.7933 unit=m³
